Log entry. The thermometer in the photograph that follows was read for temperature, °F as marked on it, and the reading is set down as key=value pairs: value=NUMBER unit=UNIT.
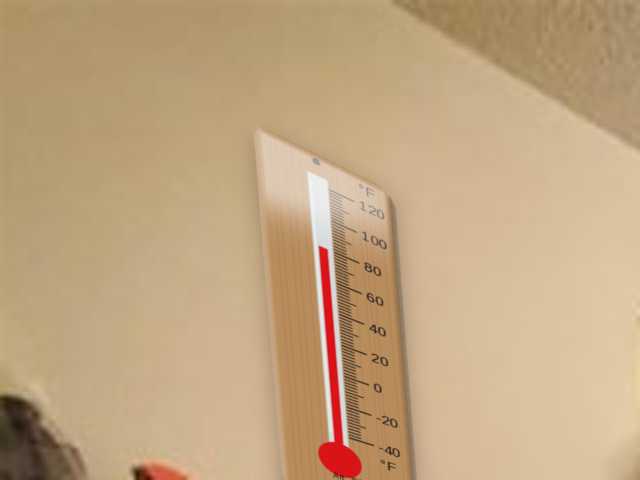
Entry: value=80 unit=°F
